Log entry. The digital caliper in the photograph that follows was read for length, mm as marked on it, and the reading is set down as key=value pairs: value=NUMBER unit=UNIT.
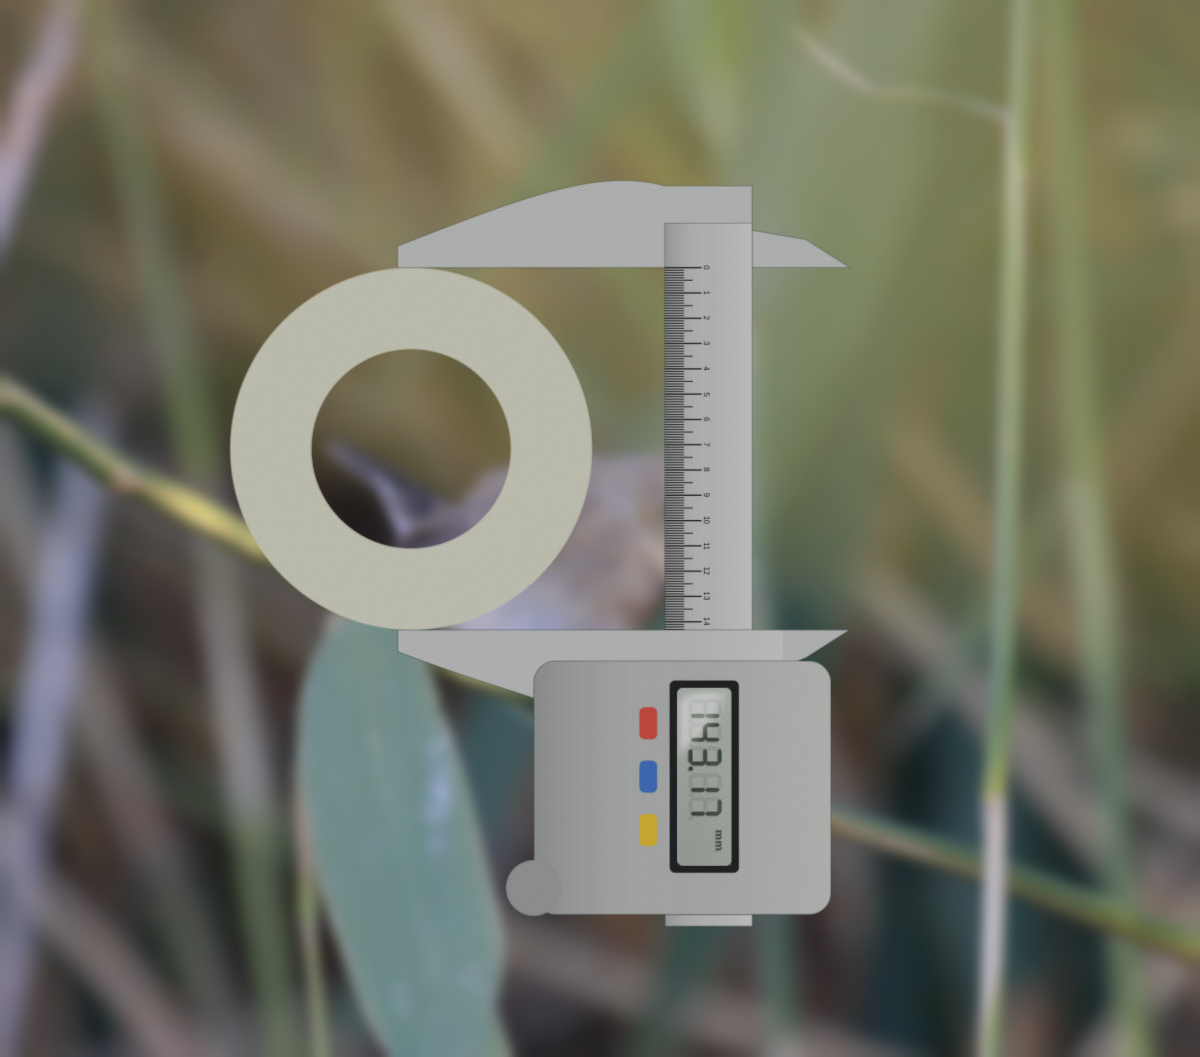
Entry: value=143.17 unit=mm
